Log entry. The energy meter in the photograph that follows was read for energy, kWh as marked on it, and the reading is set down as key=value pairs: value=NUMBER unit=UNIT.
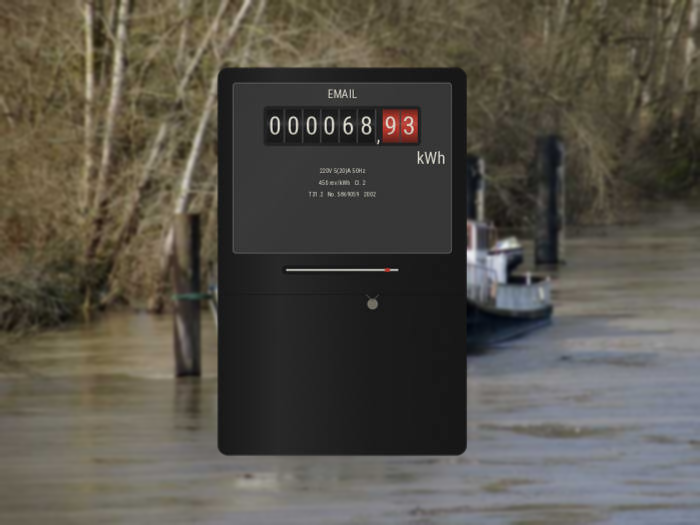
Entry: value=68.93 unit=kWh
